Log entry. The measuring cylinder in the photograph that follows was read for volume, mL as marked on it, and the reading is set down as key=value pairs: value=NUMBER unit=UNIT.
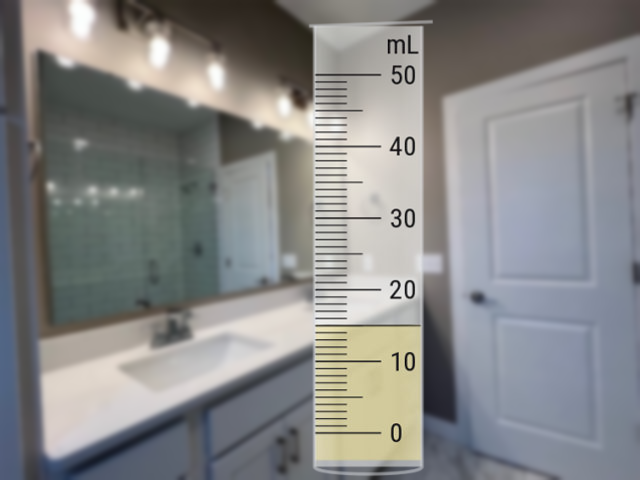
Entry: value=15 unit=mL
